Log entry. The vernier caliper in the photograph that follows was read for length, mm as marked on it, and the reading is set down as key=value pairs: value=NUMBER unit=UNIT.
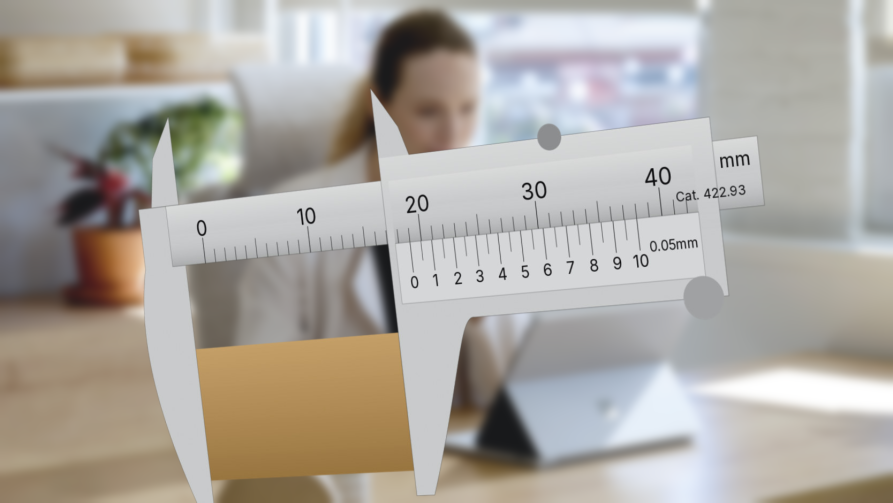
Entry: value=19.0 unit=mm
